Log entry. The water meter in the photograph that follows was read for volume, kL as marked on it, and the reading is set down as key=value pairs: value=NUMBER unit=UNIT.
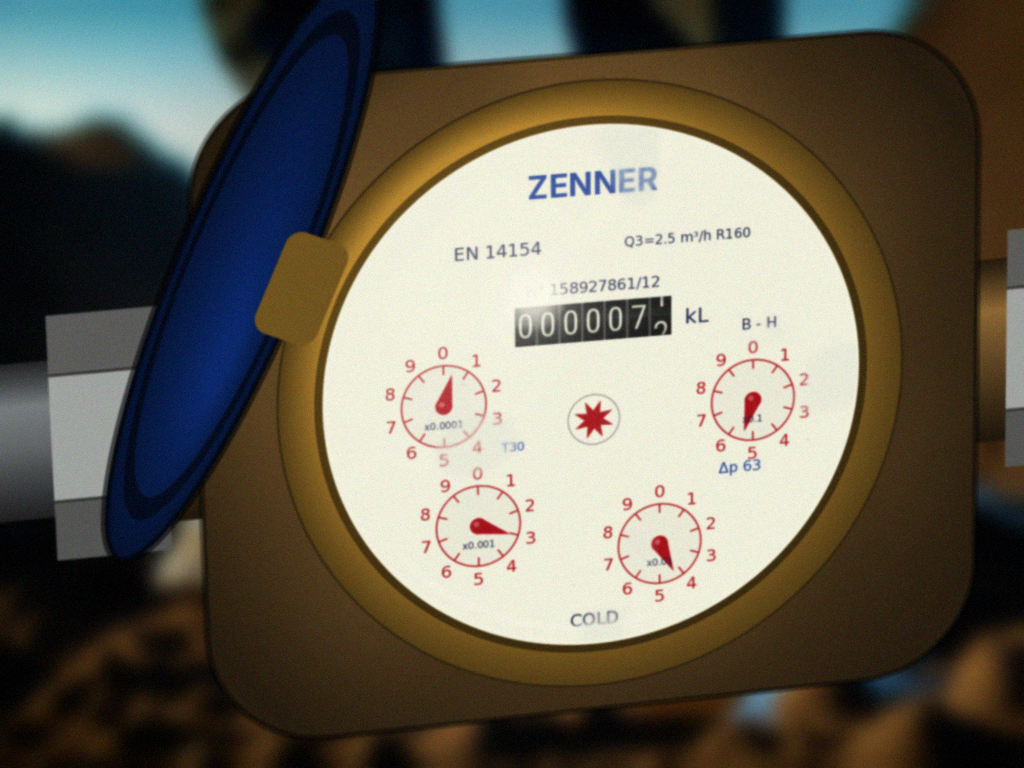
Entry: value=71.5430 unit=kL
